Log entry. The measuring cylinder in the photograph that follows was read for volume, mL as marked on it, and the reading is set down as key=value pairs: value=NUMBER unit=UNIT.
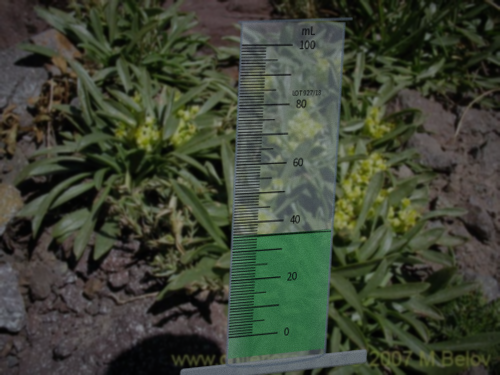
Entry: value=35 unit=mL
